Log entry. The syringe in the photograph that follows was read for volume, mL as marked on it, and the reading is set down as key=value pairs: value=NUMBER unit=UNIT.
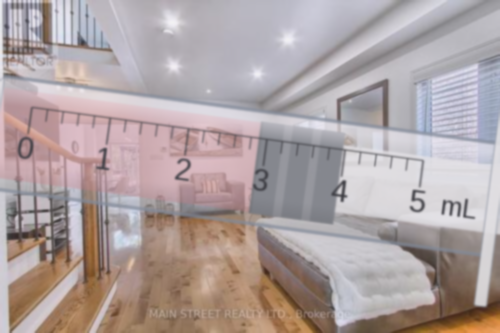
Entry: value=2.9 unit=mL
